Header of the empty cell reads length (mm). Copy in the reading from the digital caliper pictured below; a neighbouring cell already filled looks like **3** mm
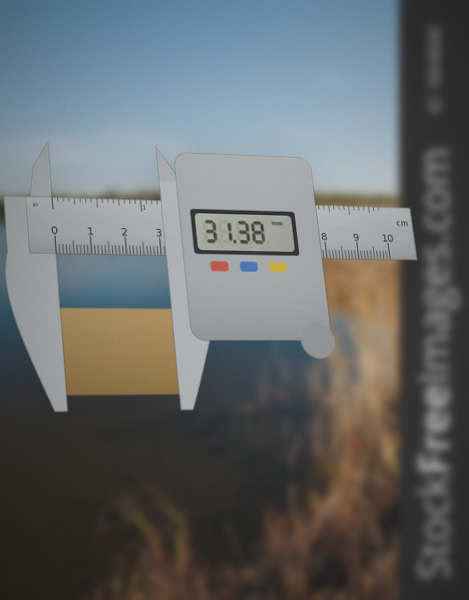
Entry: **31.38** mm
